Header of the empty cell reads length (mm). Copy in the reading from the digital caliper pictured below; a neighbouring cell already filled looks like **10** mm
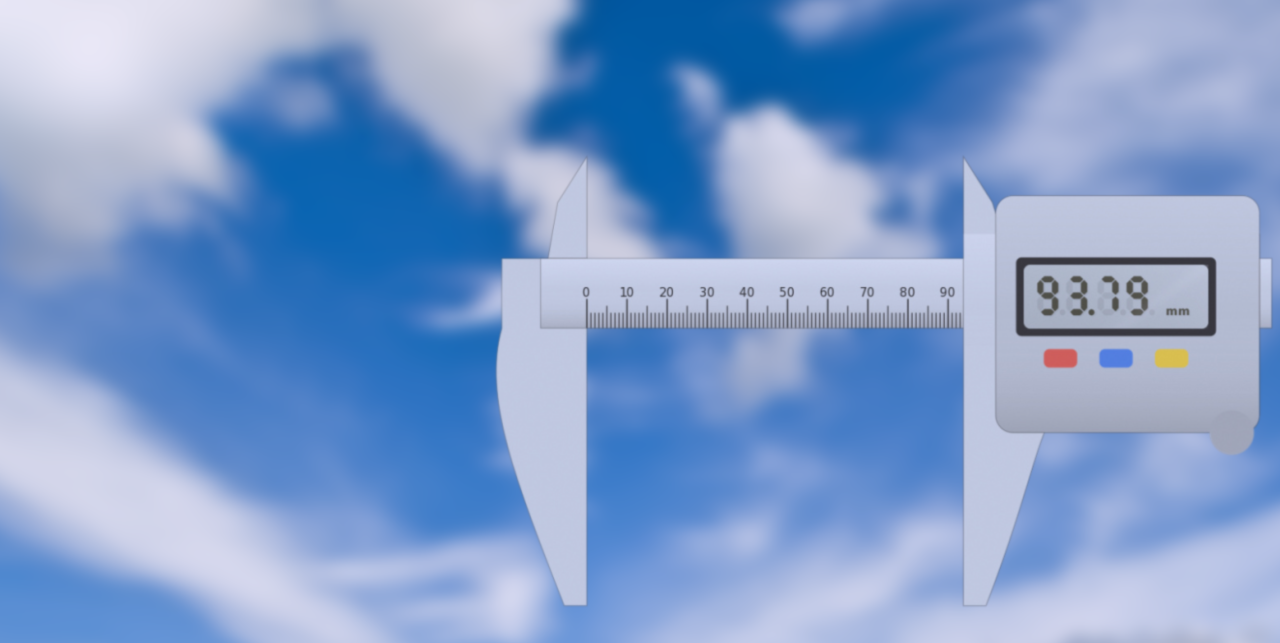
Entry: **93.79** mm
